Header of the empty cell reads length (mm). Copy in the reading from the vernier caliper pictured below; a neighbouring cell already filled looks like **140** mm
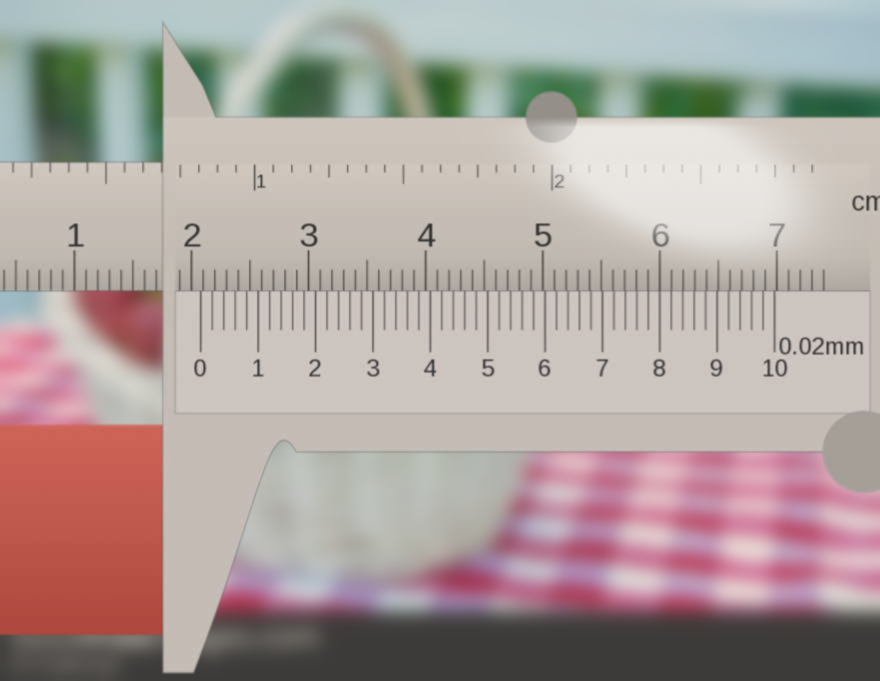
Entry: **20.8** mm
